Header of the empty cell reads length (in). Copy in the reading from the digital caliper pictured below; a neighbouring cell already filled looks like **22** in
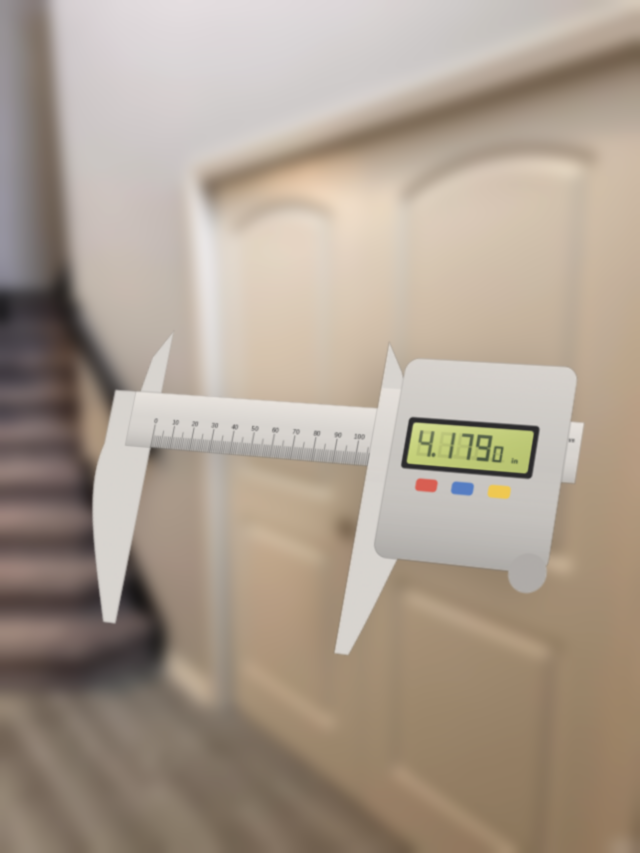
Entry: **4.1790** in
